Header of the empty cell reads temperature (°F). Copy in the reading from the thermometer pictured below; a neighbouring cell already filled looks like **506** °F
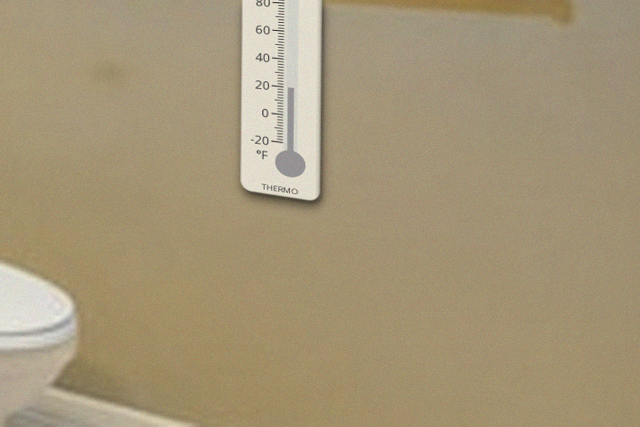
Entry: **20** °F
